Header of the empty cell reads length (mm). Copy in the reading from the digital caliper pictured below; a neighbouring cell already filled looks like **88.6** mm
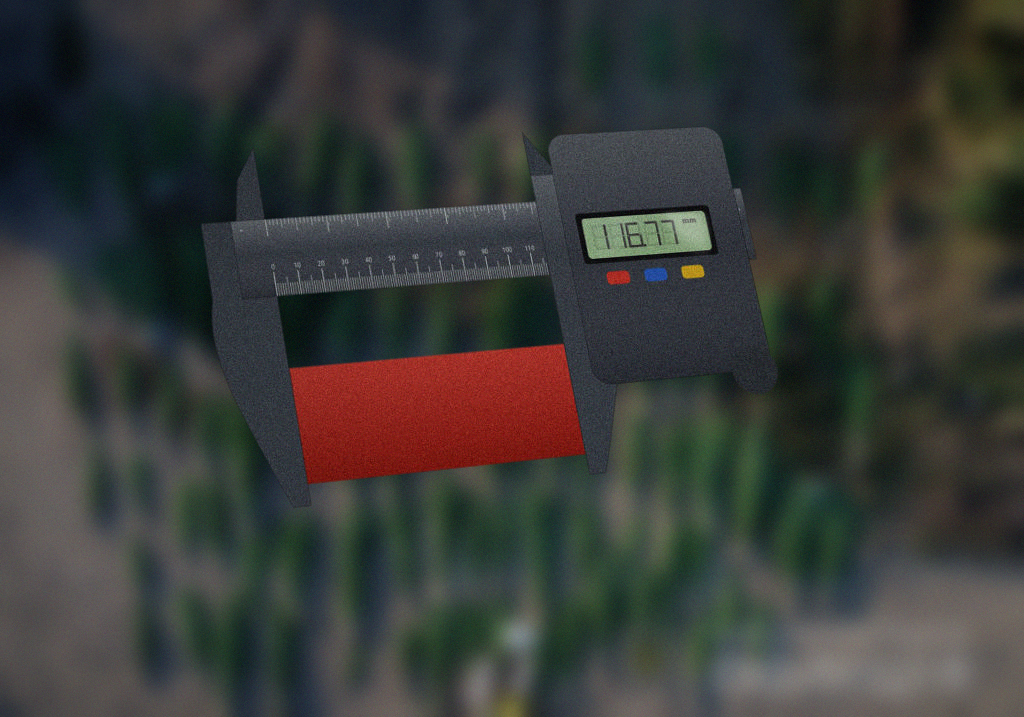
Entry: **116.77** mm
